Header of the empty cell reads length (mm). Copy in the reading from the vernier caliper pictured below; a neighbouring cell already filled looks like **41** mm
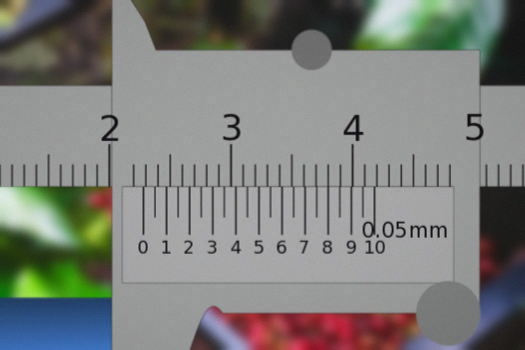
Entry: **22.8** mm
